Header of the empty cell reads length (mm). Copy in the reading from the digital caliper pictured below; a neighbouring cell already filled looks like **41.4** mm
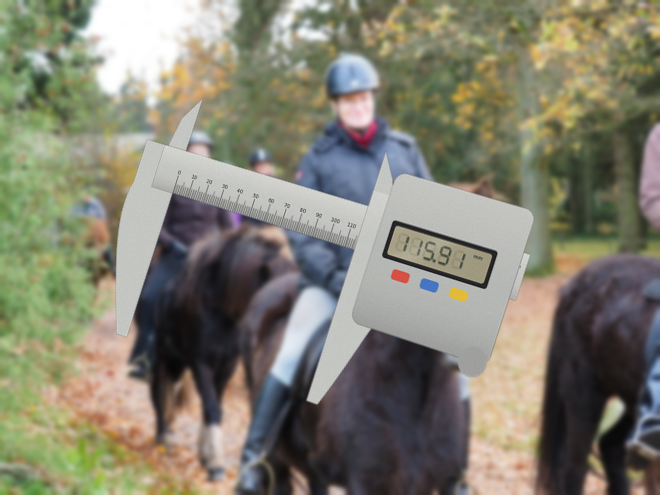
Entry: **115.91** mm
